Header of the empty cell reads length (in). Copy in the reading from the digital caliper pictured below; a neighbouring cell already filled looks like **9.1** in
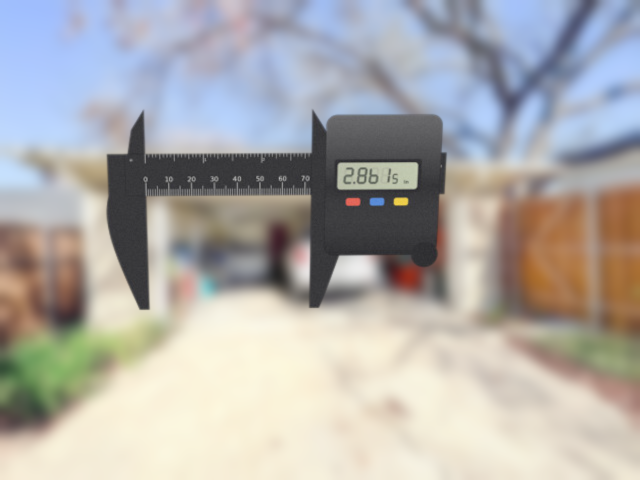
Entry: **2.8615** in
